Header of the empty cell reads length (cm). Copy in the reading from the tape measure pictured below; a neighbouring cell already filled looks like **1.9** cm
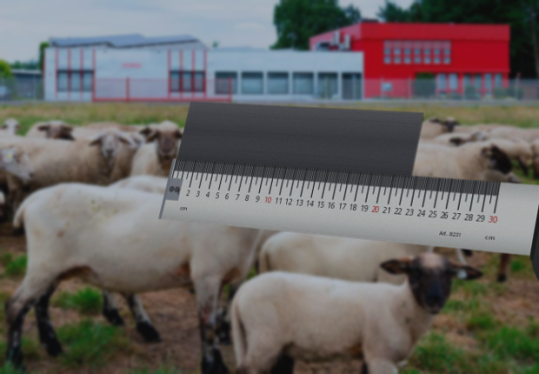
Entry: **22.5** cm
